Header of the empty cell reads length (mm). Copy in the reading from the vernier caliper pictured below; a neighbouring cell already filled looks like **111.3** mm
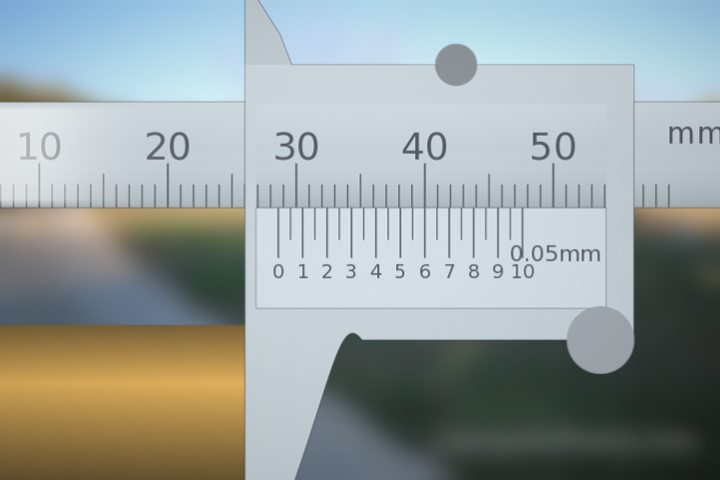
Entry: **28.6** mm
